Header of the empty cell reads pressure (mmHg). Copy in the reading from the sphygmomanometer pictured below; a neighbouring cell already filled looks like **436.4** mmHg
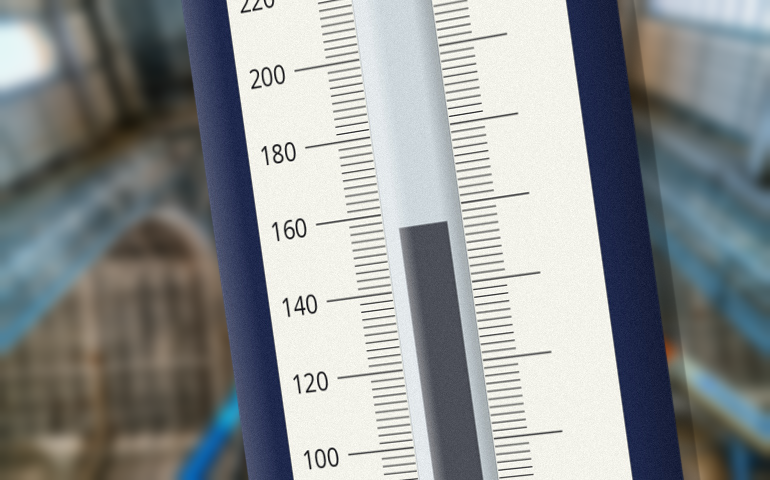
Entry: **156** mmHg
